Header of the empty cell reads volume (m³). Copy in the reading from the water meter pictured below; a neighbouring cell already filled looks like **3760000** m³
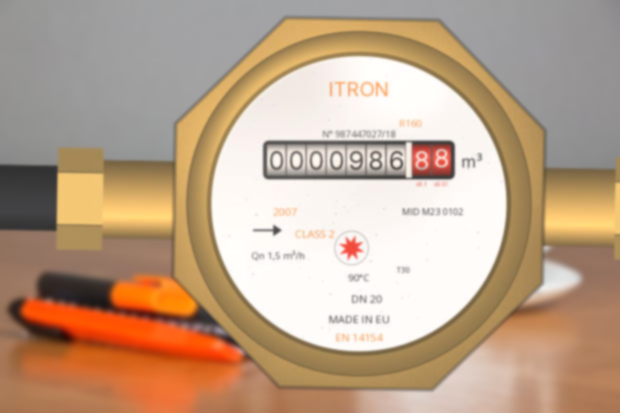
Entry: **986.88** m³
